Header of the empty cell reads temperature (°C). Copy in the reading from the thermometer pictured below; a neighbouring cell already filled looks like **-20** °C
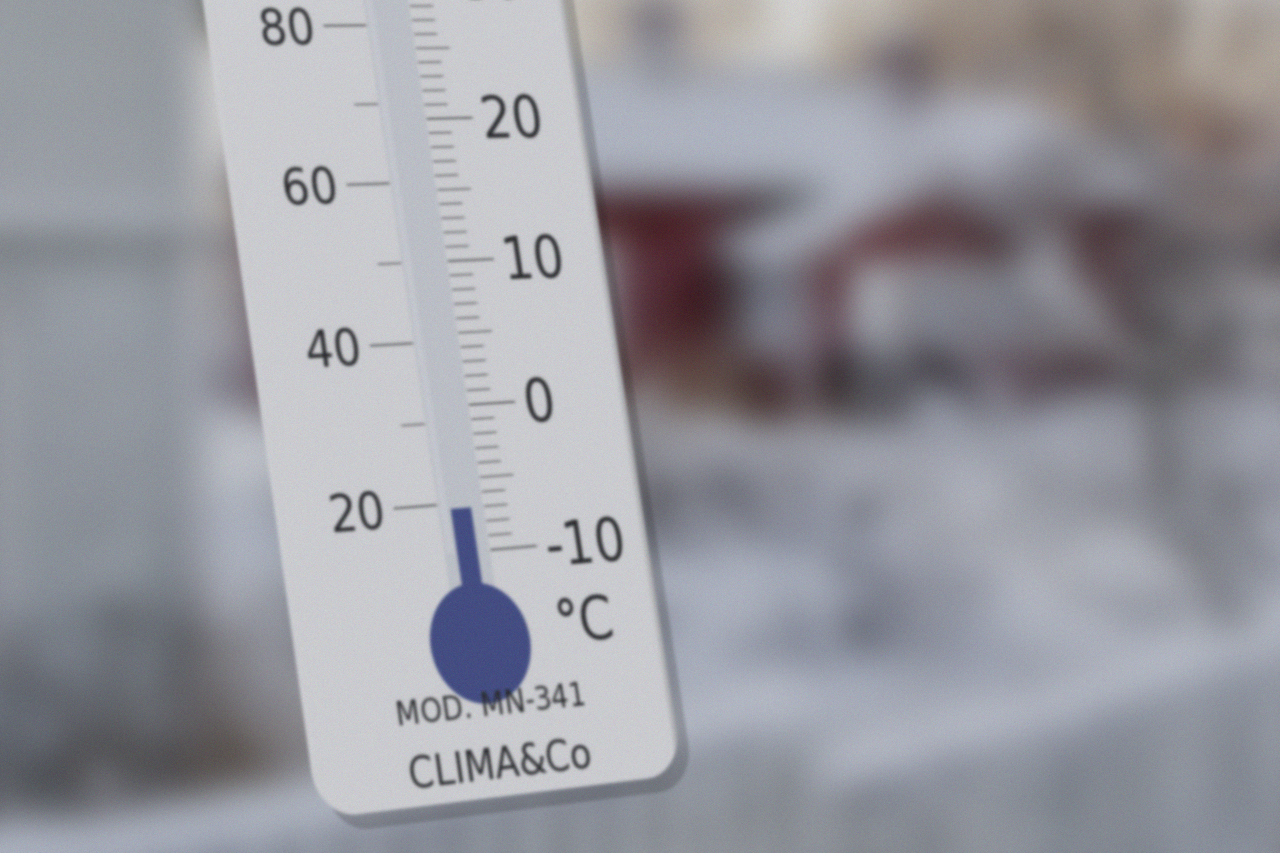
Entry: **-7** °C
